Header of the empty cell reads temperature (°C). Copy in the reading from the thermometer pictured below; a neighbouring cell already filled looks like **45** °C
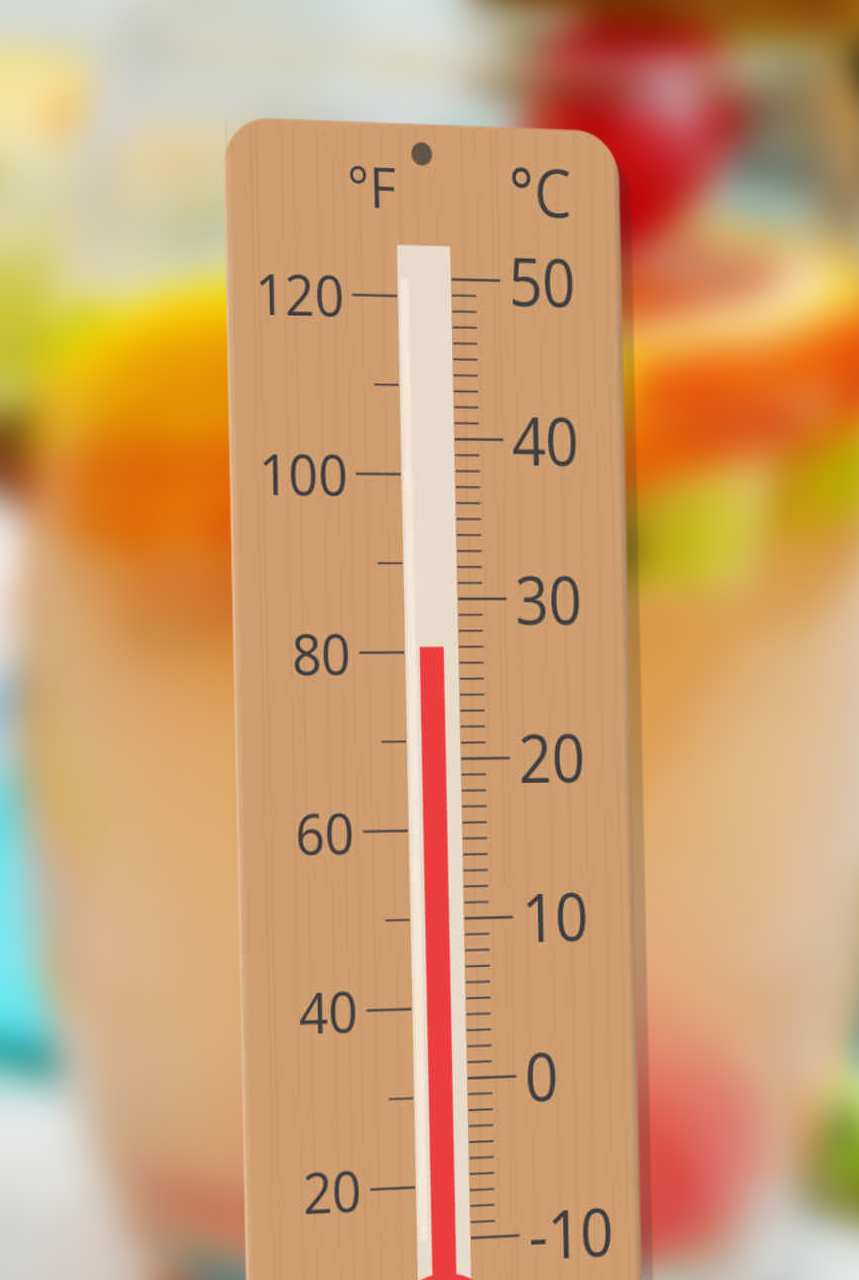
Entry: **27** °C
